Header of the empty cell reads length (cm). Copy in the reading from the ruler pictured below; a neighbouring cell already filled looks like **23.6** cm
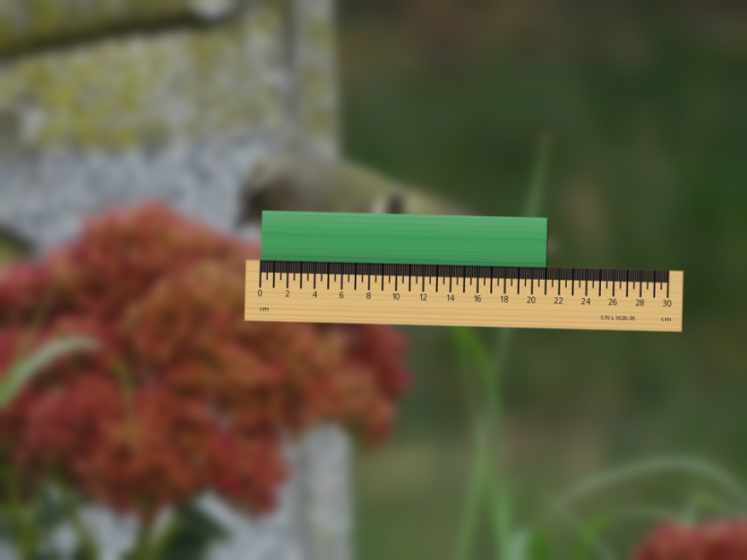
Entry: **21** cm
